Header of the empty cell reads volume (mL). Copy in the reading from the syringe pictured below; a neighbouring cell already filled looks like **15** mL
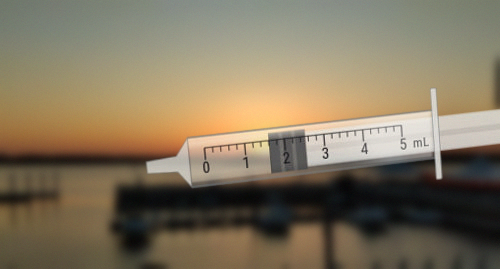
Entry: **1.6** mL
